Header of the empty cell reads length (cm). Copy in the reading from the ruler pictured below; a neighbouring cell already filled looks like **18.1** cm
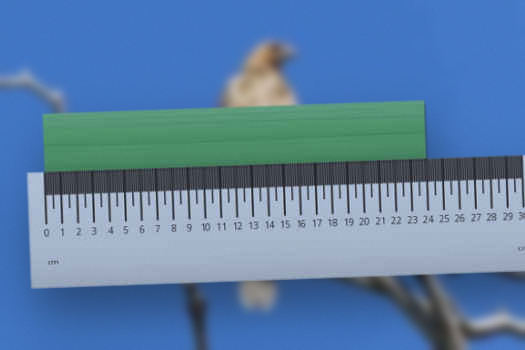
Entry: **24** cm
